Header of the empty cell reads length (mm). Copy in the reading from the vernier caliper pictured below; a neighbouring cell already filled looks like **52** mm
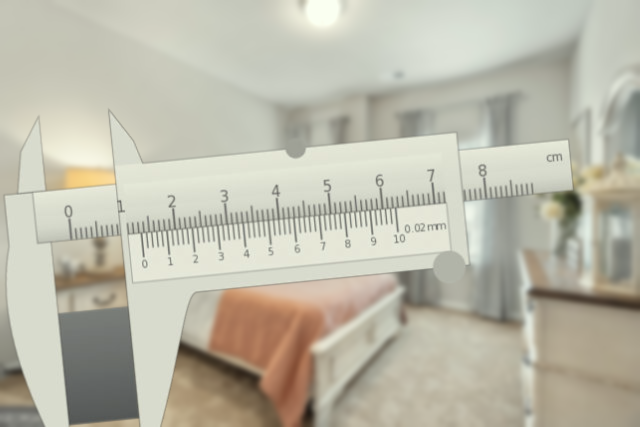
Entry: **13.5** mm
